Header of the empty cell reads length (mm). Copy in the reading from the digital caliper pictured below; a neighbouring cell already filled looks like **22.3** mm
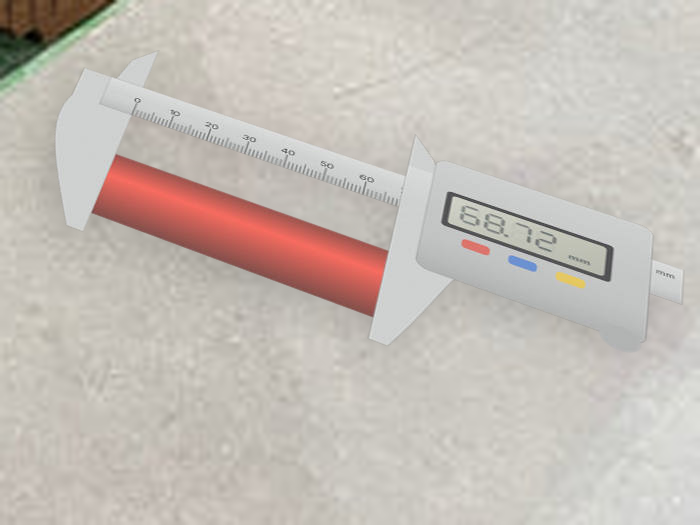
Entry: **68.72** mm
